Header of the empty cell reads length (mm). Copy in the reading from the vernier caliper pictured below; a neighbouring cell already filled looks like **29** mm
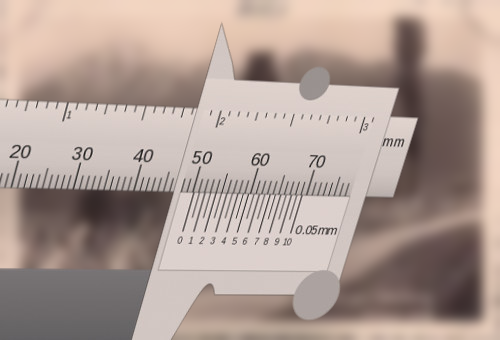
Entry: **50.2** mm
